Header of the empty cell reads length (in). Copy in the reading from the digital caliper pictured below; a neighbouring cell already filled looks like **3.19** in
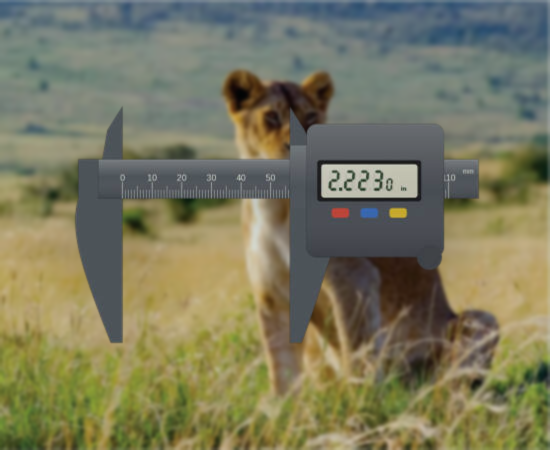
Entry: **2.2230** in
